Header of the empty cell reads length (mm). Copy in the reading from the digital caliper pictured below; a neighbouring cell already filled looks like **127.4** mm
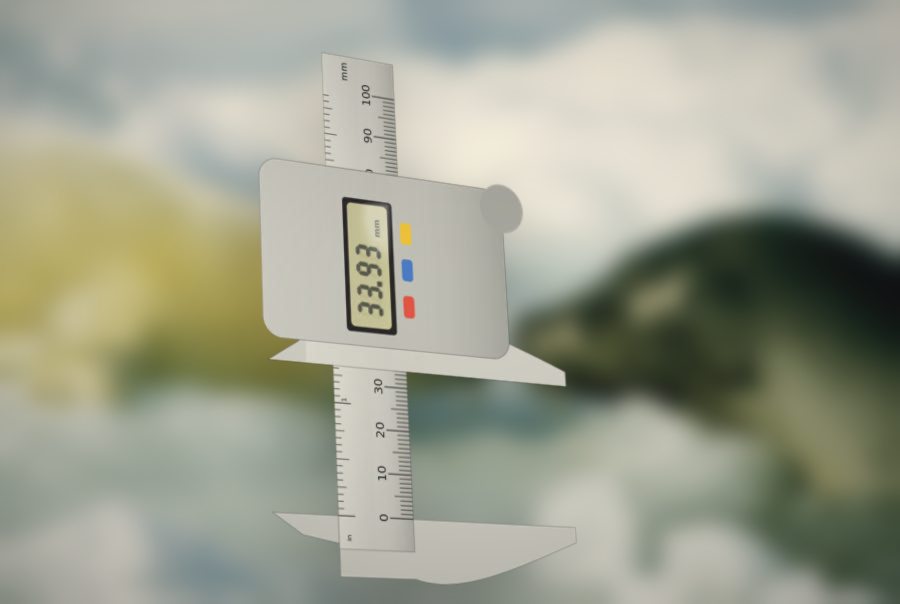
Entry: **33.93** mm
